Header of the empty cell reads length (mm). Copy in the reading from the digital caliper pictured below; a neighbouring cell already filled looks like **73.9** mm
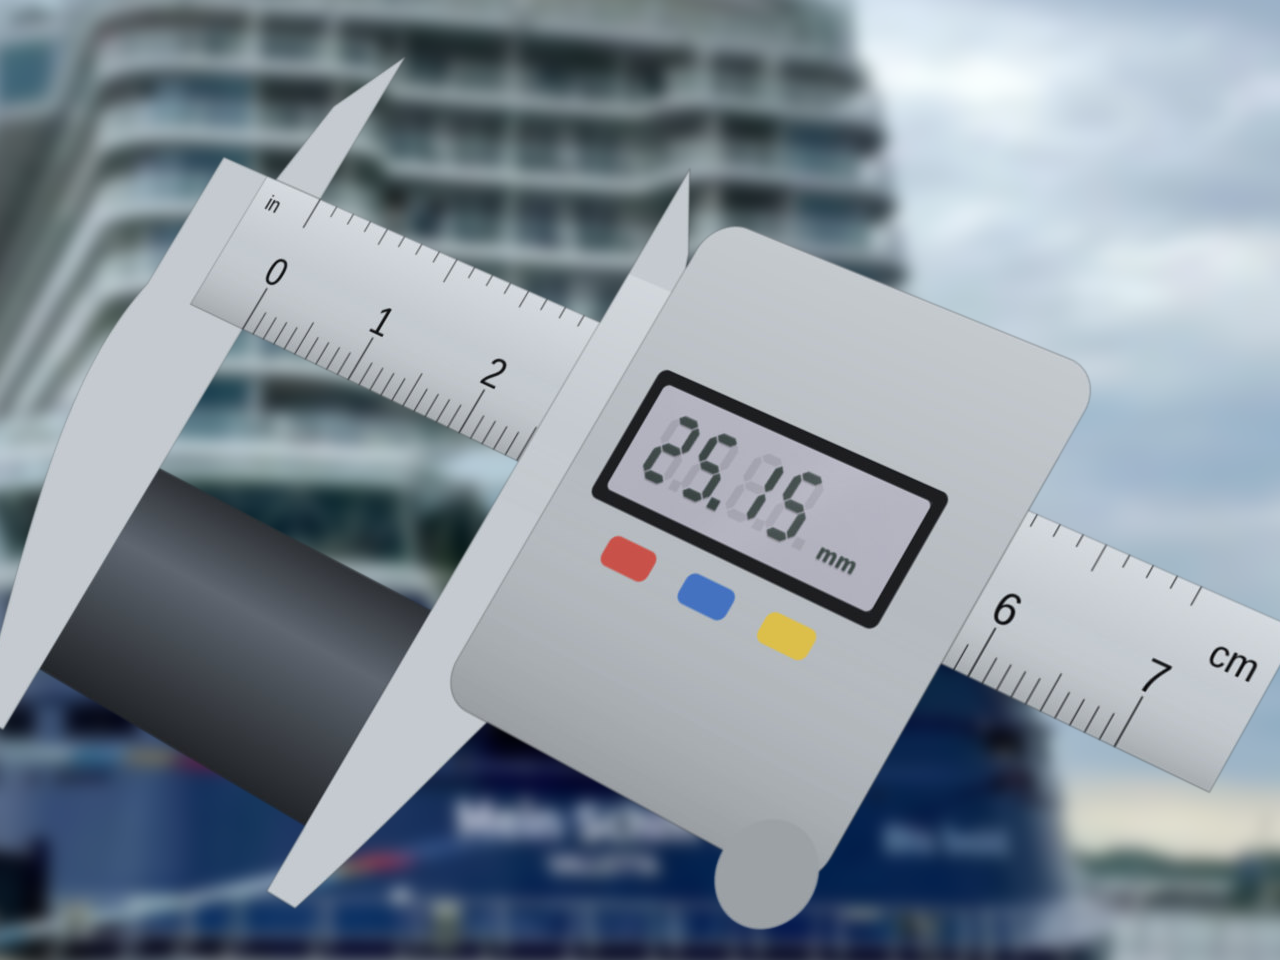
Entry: **25.15** mm
